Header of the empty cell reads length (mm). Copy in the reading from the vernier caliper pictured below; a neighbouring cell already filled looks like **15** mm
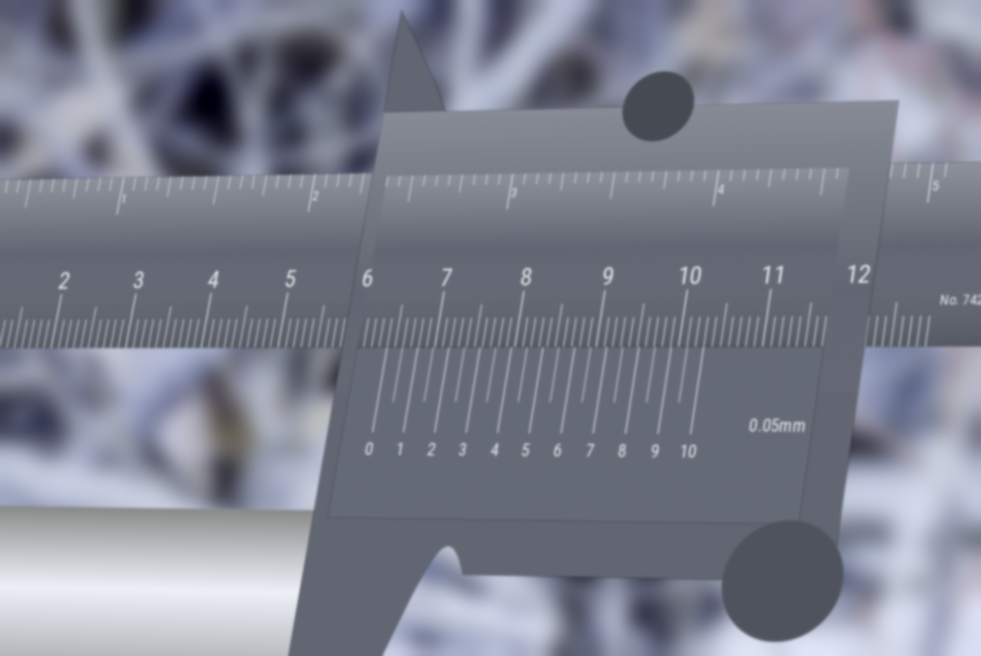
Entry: **64.0** mm
